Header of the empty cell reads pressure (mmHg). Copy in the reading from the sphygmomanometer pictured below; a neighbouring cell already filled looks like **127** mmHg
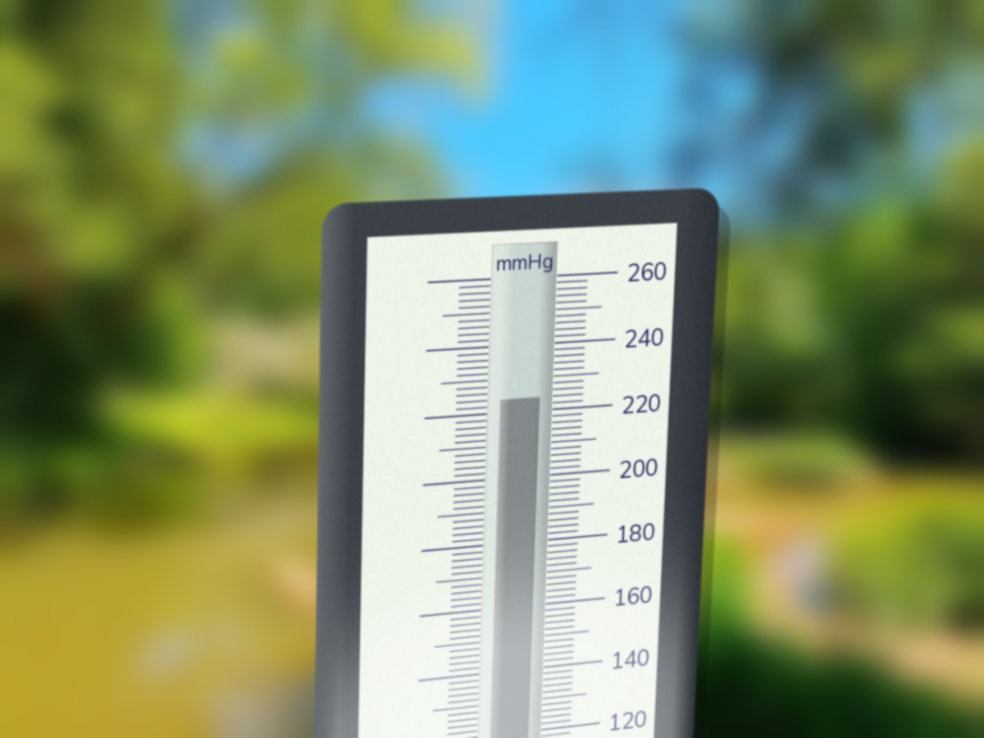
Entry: **224** mmHg
